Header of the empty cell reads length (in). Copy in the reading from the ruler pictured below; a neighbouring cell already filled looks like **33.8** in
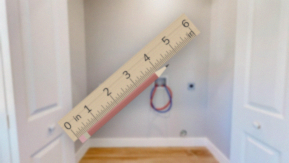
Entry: **4.5** in
